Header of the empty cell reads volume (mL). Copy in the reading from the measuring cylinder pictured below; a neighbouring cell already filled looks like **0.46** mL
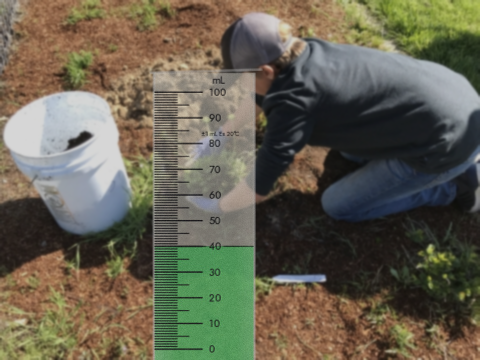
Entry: **40** mL
